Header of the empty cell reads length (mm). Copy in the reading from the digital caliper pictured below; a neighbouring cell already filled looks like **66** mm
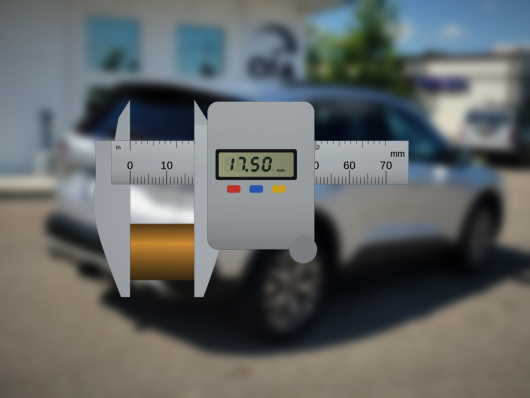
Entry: **17.50** mm
